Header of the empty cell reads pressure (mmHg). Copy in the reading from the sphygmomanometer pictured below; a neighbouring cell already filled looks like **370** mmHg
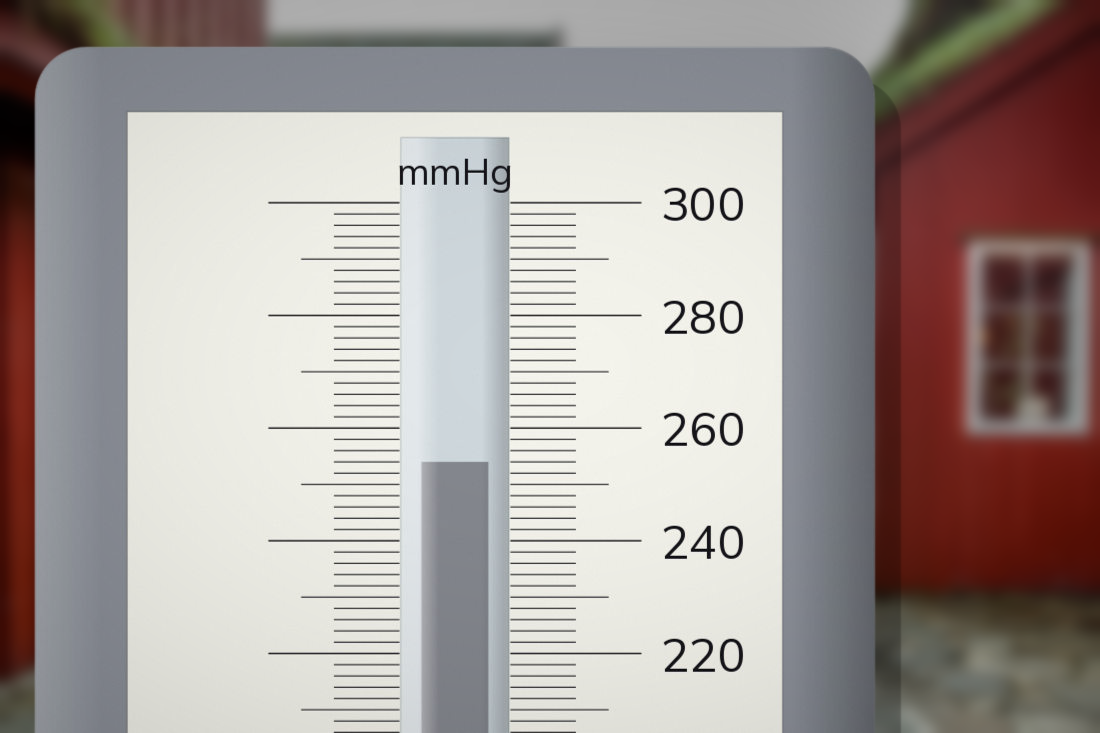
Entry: **254** mmHg
